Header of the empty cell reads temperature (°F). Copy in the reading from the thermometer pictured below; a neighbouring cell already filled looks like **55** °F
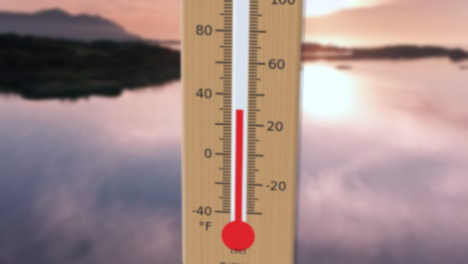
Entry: **30** °F
